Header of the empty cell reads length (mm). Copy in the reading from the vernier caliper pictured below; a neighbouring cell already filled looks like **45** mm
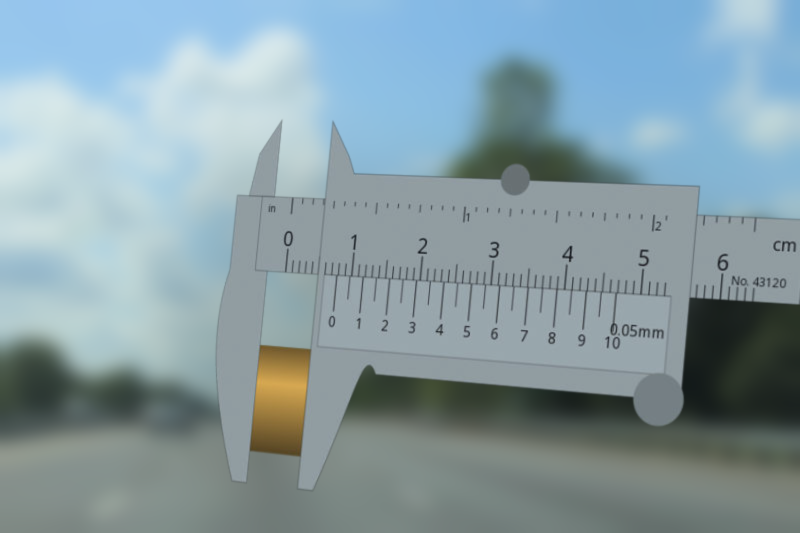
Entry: **7.8** mm
